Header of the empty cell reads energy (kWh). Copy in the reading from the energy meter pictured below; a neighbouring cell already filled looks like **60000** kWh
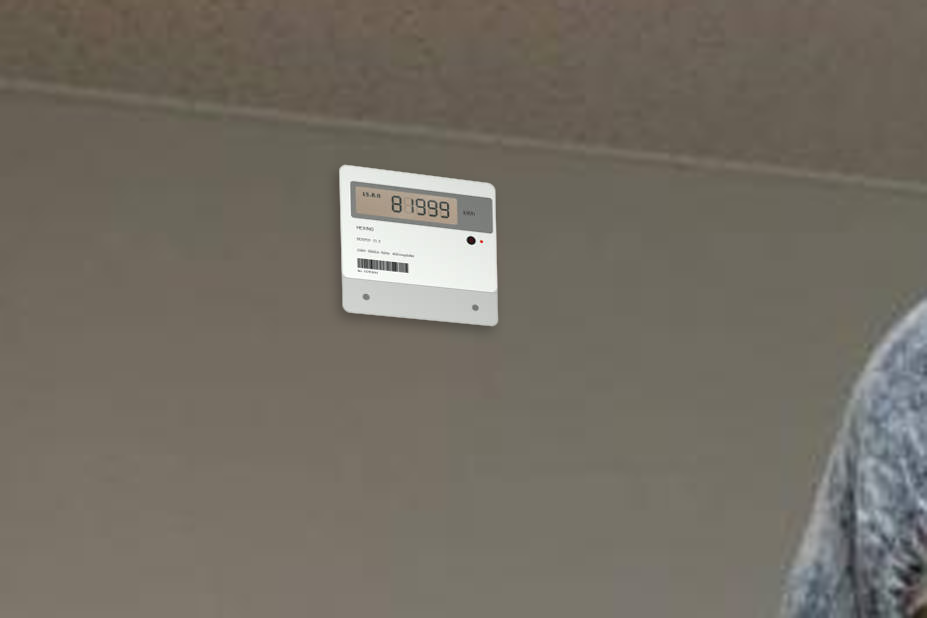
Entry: **81999** kWh
